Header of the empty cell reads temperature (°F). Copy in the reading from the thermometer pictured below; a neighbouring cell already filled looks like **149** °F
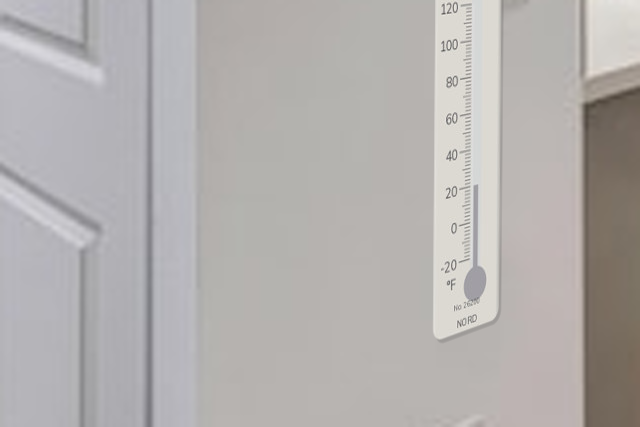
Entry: **20** °F
